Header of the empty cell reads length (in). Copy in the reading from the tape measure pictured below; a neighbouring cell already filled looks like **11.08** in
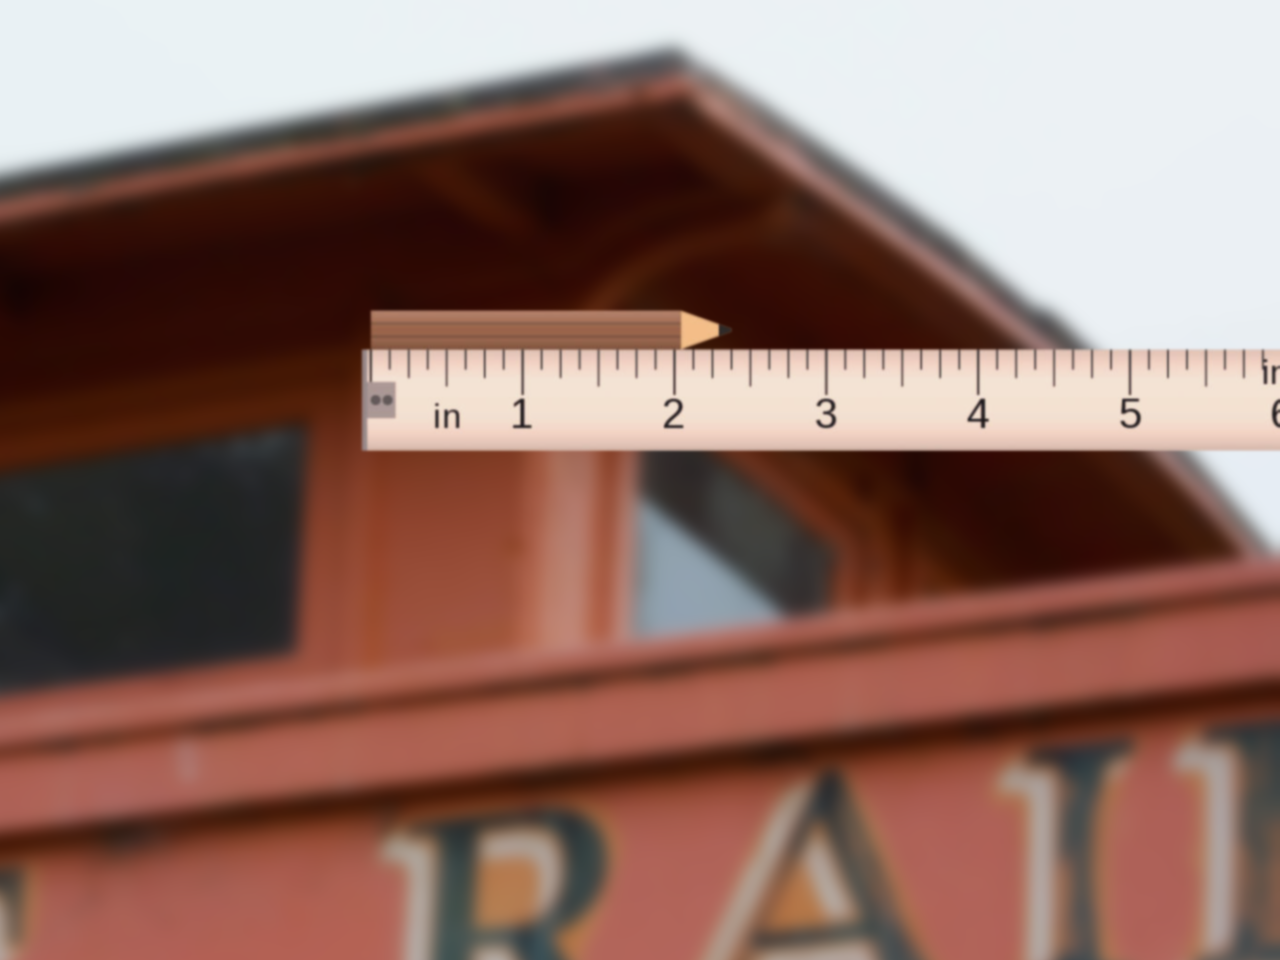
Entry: **2.375** in
